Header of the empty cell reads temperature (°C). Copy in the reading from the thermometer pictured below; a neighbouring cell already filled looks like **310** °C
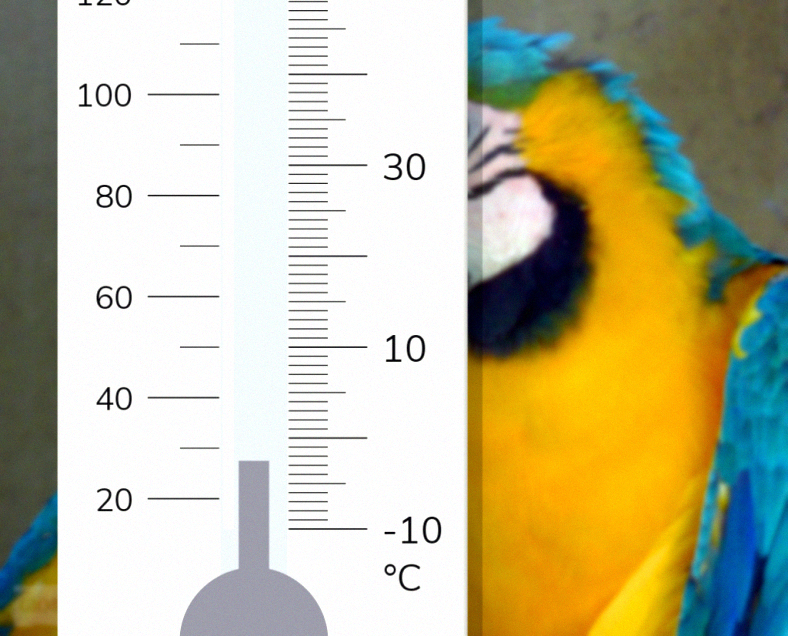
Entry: **-2.5** °C
